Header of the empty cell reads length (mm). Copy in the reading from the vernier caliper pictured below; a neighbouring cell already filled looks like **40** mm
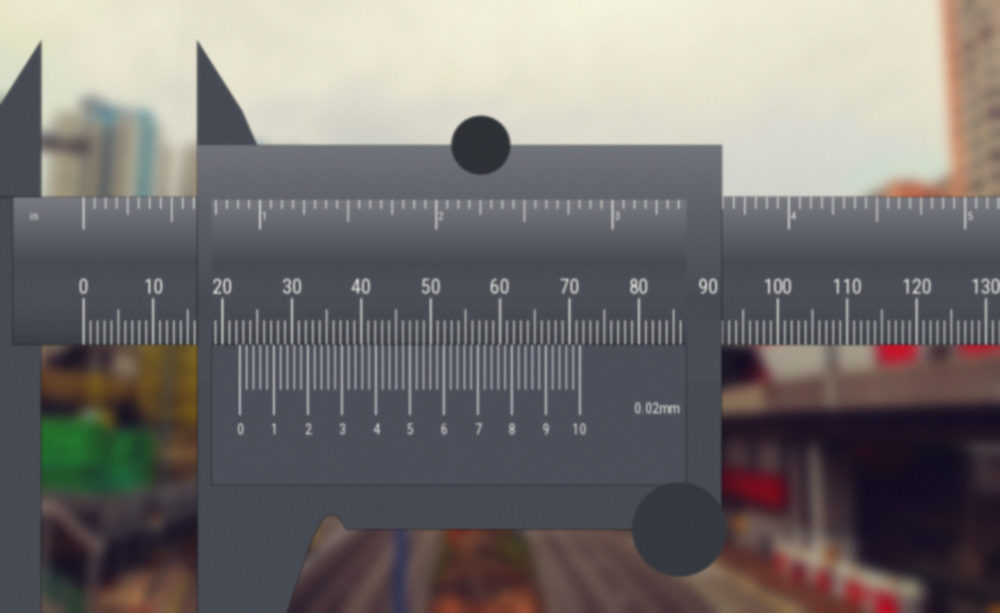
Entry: **22.5** mm
